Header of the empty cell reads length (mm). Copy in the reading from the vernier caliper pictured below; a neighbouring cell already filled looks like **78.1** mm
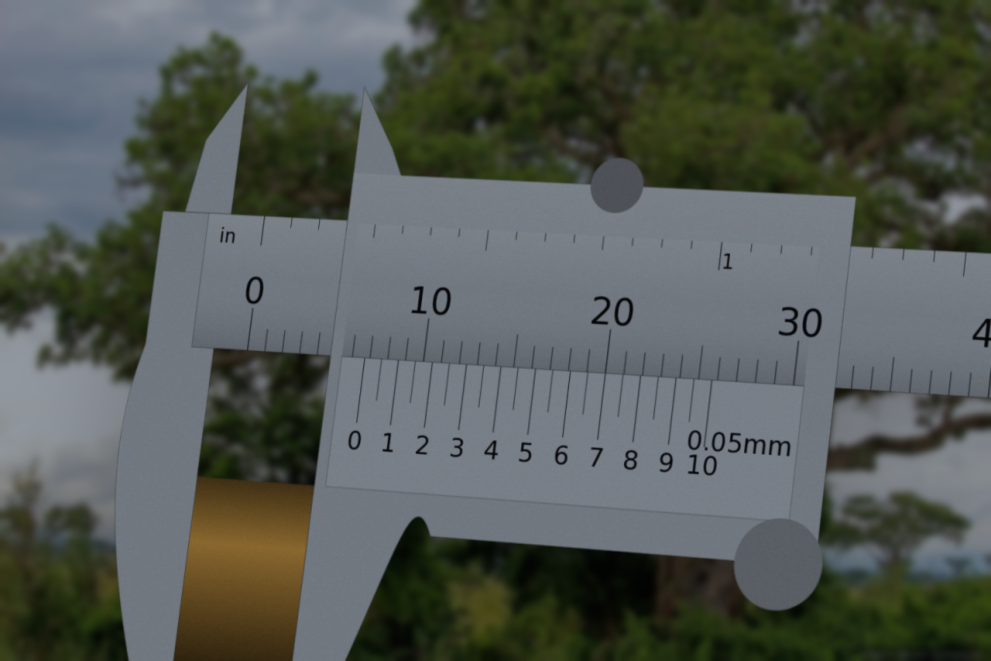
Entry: **6.7** mm
